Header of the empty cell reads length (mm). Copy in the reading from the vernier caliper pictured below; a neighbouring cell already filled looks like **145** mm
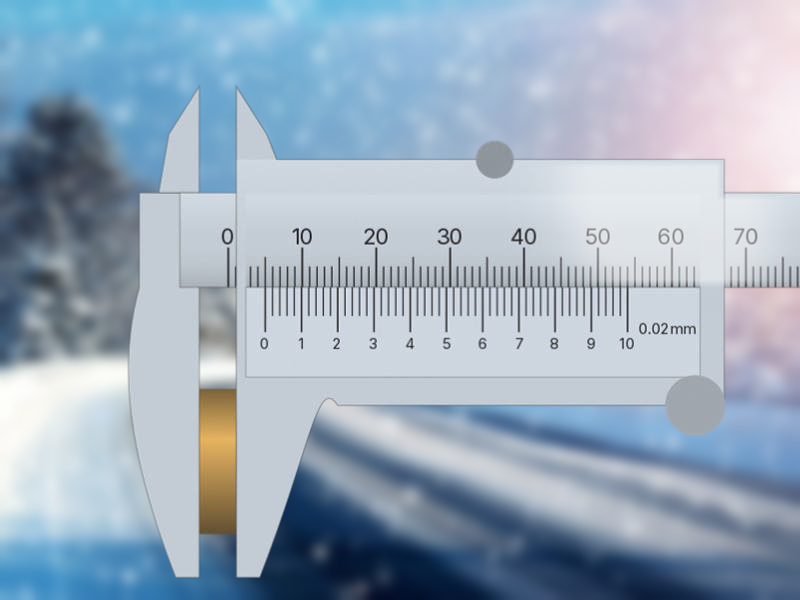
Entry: **5.0** mm
